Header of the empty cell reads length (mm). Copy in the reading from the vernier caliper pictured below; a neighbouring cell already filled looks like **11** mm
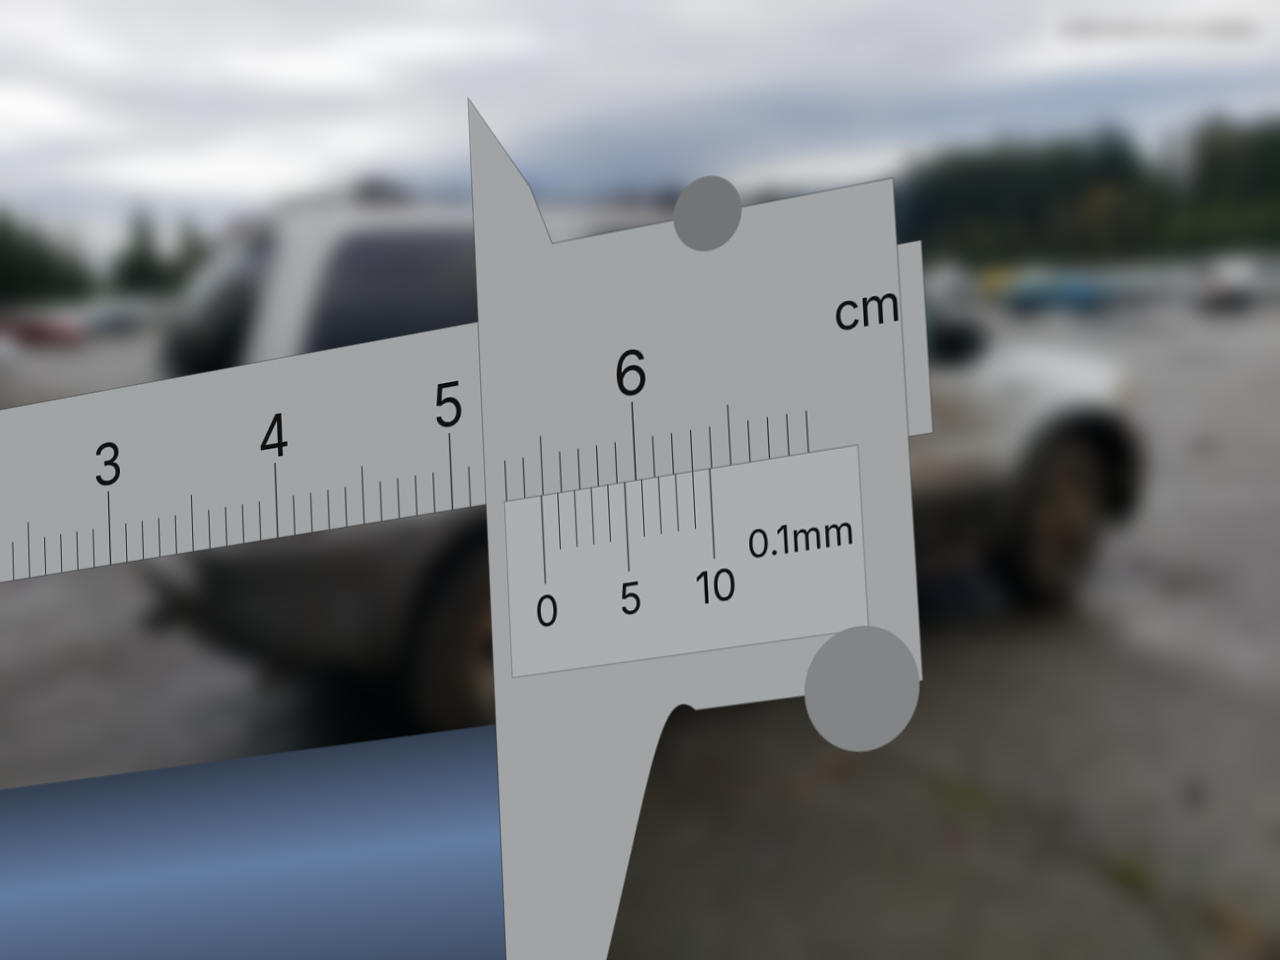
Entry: **54.9** mm
